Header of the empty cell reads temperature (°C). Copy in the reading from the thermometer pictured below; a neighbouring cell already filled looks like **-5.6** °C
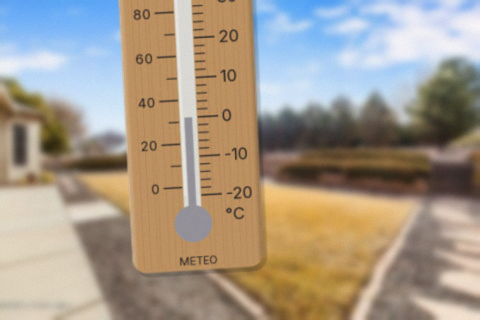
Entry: **0** °C
